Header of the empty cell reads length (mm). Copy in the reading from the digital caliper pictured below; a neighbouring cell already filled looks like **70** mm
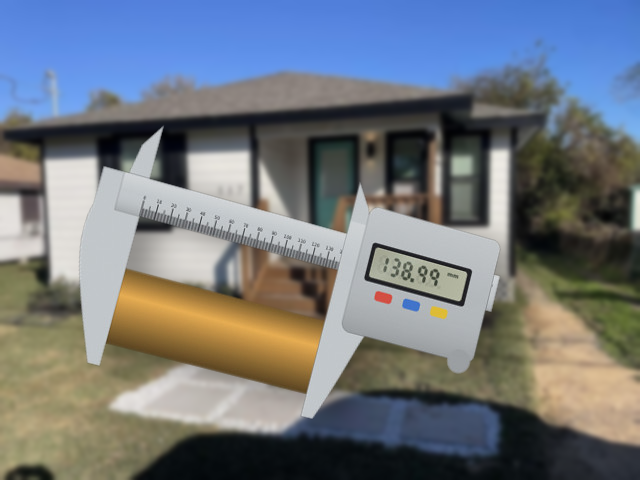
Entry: **138.99** mm
